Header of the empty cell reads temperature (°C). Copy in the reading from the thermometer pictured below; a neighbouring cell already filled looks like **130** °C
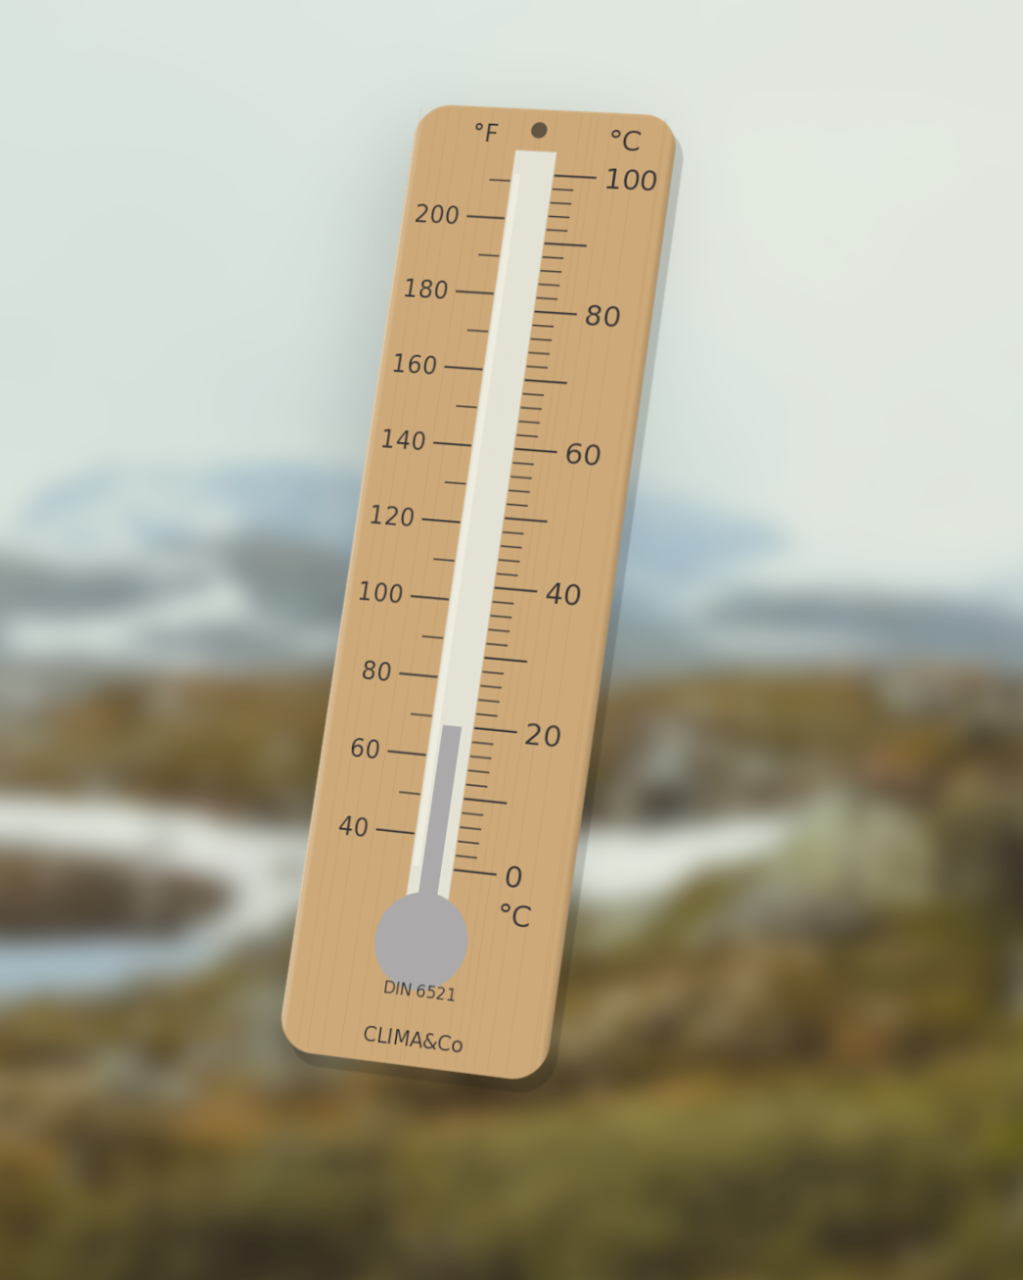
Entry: **20** °C
